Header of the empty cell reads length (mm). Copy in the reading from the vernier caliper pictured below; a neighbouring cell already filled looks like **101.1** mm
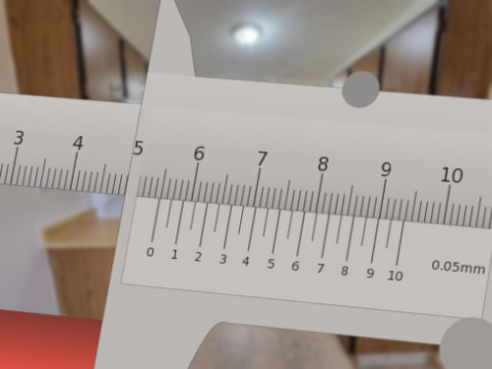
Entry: **54.8** mm
